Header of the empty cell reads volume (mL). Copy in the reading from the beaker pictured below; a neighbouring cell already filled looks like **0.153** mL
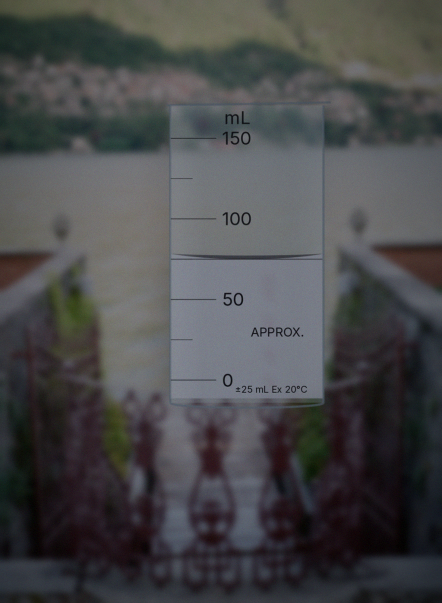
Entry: **75** mL
